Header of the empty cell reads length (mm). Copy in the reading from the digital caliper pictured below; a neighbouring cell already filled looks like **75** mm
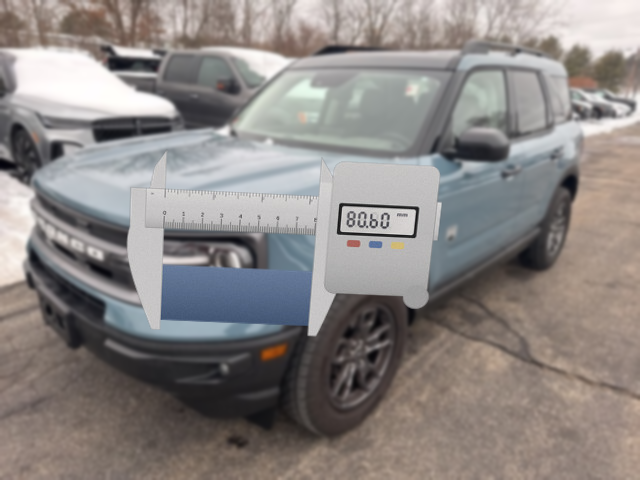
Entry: **80.60** mm
